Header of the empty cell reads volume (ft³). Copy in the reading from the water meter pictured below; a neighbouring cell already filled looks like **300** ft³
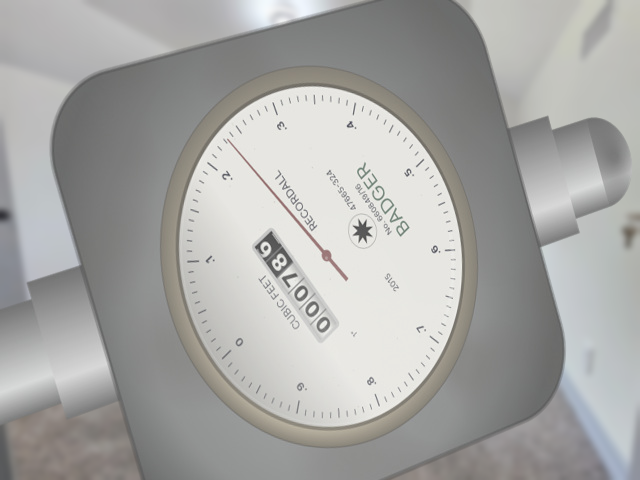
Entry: **786.23** ft³
